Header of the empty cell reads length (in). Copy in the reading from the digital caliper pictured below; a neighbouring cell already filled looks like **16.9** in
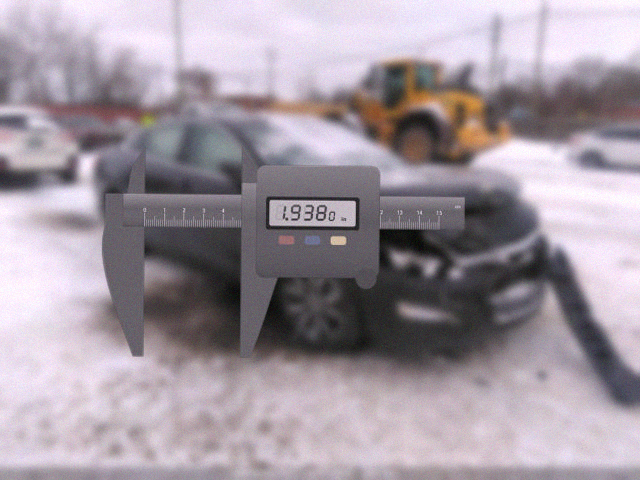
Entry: **1.9380** in
